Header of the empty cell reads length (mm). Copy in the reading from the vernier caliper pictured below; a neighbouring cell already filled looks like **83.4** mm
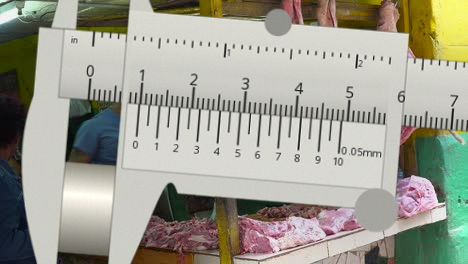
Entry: **9.8** mm
